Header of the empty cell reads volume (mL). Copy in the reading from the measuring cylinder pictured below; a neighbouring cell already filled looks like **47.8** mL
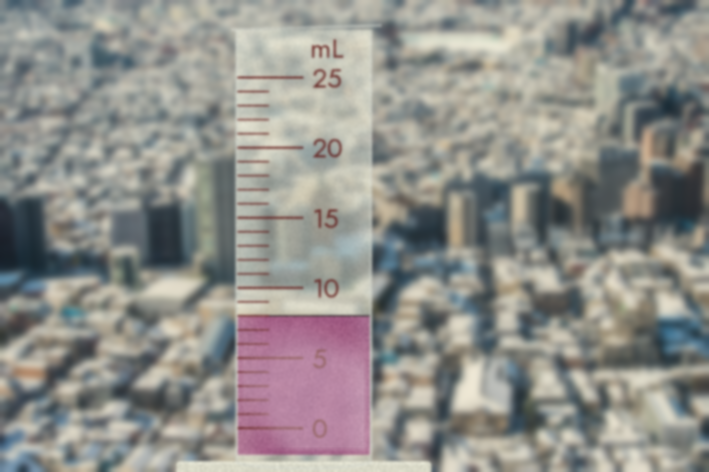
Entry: **8** mL
